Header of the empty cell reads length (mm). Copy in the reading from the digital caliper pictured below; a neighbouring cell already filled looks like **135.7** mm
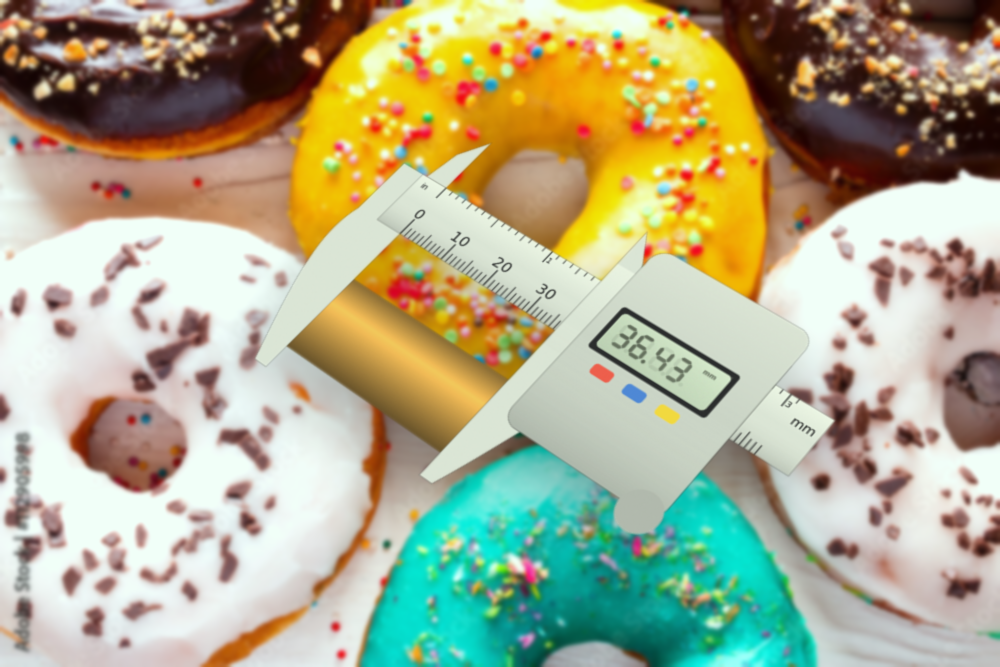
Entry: **36.43** mm
